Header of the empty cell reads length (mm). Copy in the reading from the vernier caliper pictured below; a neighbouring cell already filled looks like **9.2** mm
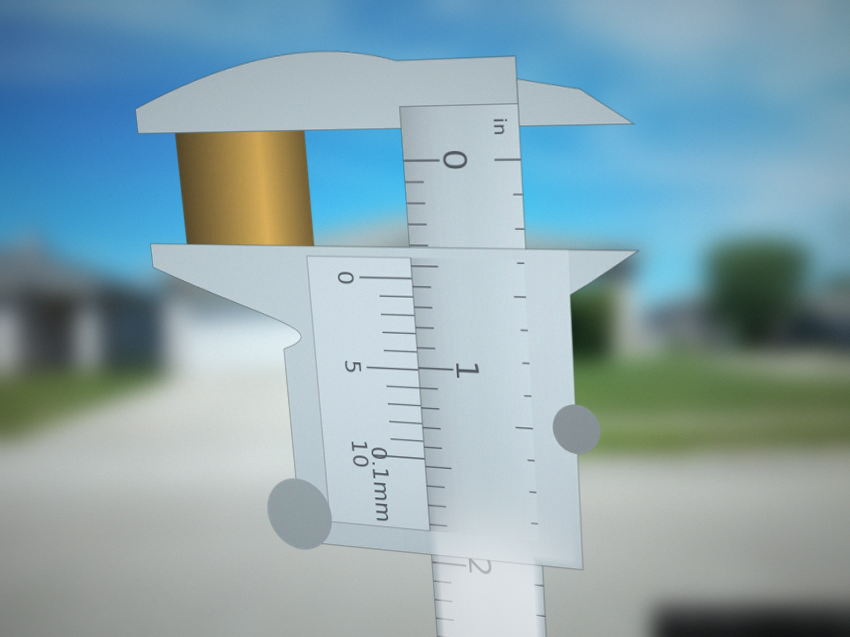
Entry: **5.6** mm
